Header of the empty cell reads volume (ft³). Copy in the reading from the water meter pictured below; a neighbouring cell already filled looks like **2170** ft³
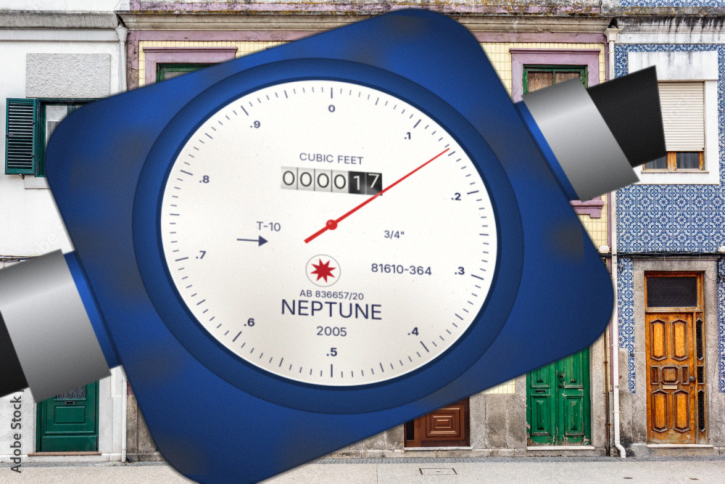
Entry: **17.14** ft³
